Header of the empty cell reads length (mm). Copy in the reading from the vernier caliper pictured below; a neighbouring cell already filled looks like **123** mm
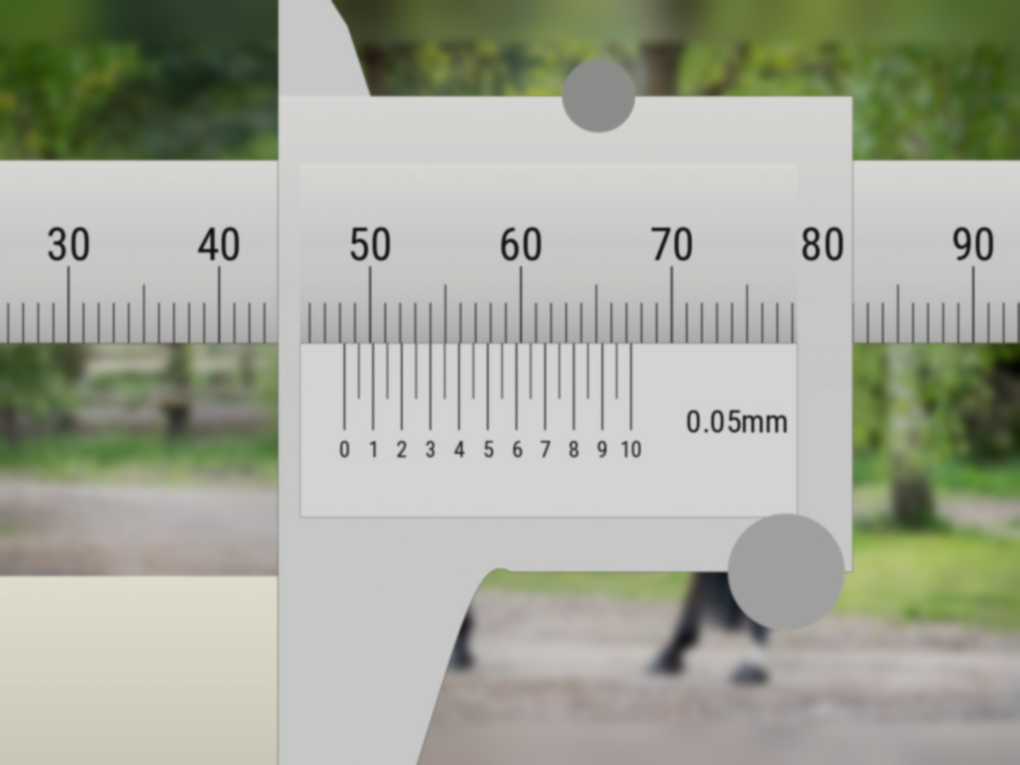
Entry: **48.3** mm
